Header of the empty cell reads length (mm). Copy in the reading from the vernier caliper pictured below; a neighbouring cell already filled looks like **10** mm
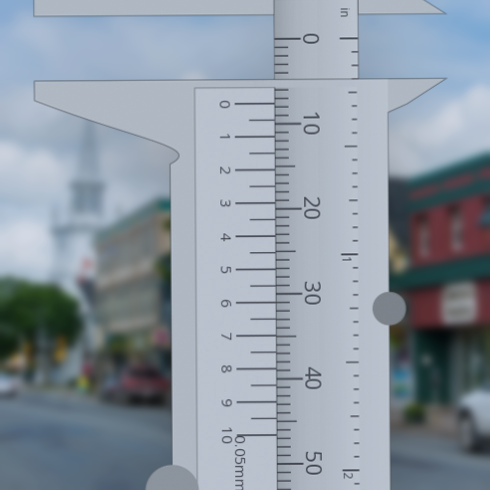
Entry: **7.6** mm
